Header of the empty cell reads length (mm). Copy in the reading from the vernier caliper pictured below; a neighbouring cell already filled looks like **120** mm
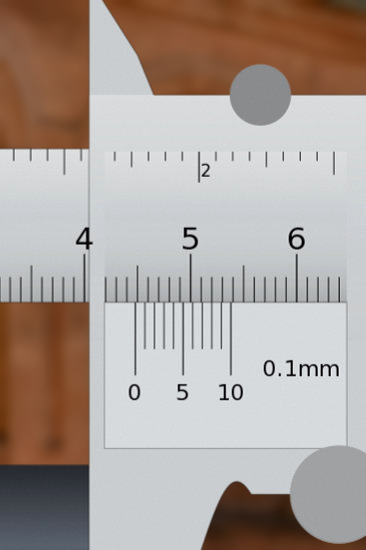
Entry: **44.8** mm
